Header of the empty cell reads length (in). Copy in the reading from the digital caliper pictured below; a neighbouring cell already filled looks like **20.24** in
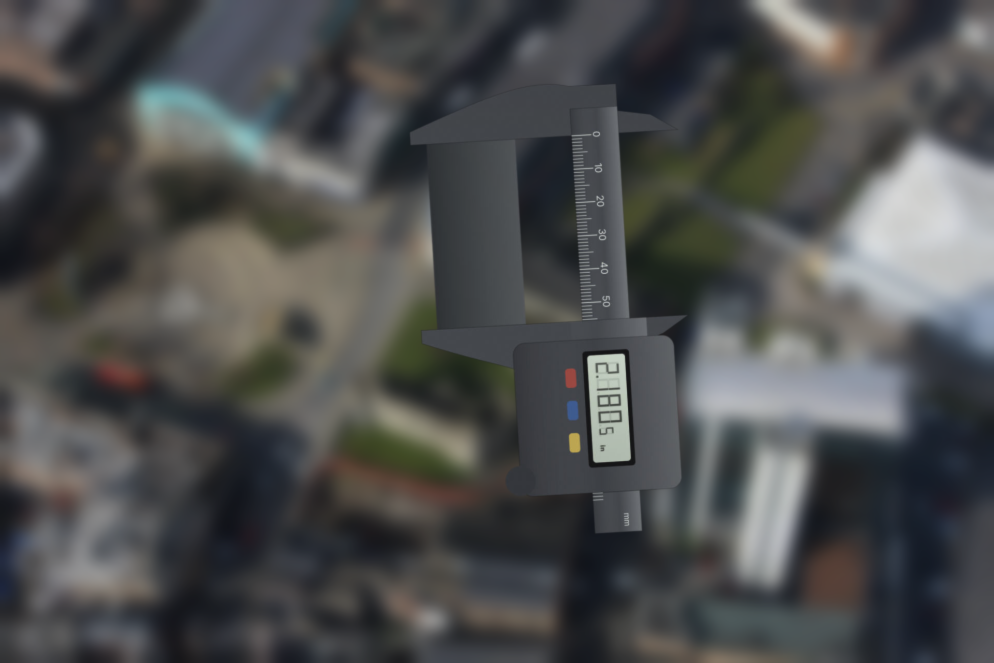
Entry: **2.1805** in
